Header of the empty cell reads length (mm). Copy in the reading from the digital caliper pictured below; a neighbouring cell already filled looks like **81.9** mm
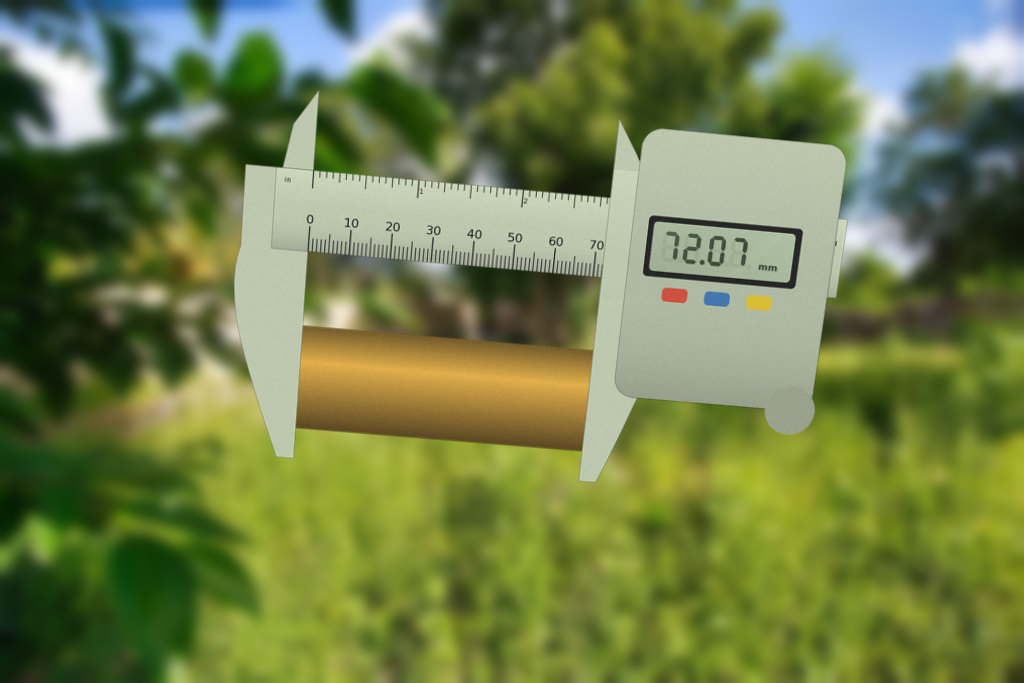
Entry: **72.07** mm
